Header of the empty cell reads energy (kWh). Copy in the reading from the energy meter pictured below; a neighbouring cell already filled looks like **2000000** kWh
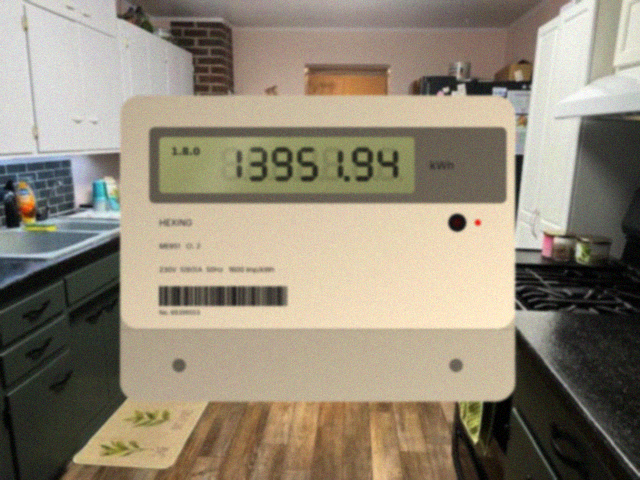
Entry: **13951.94** kWh
